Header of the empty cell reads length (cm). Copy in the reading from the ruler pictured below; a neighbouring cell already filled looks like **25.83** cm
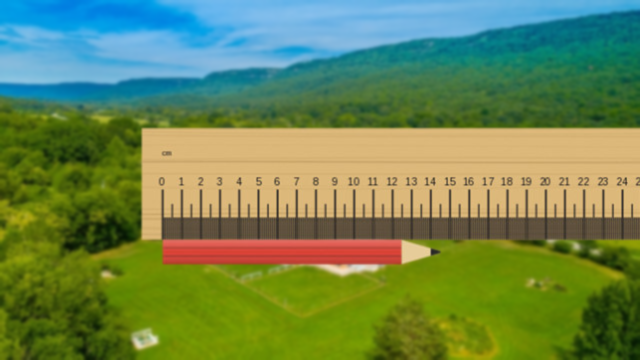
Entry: **14.5** cm
